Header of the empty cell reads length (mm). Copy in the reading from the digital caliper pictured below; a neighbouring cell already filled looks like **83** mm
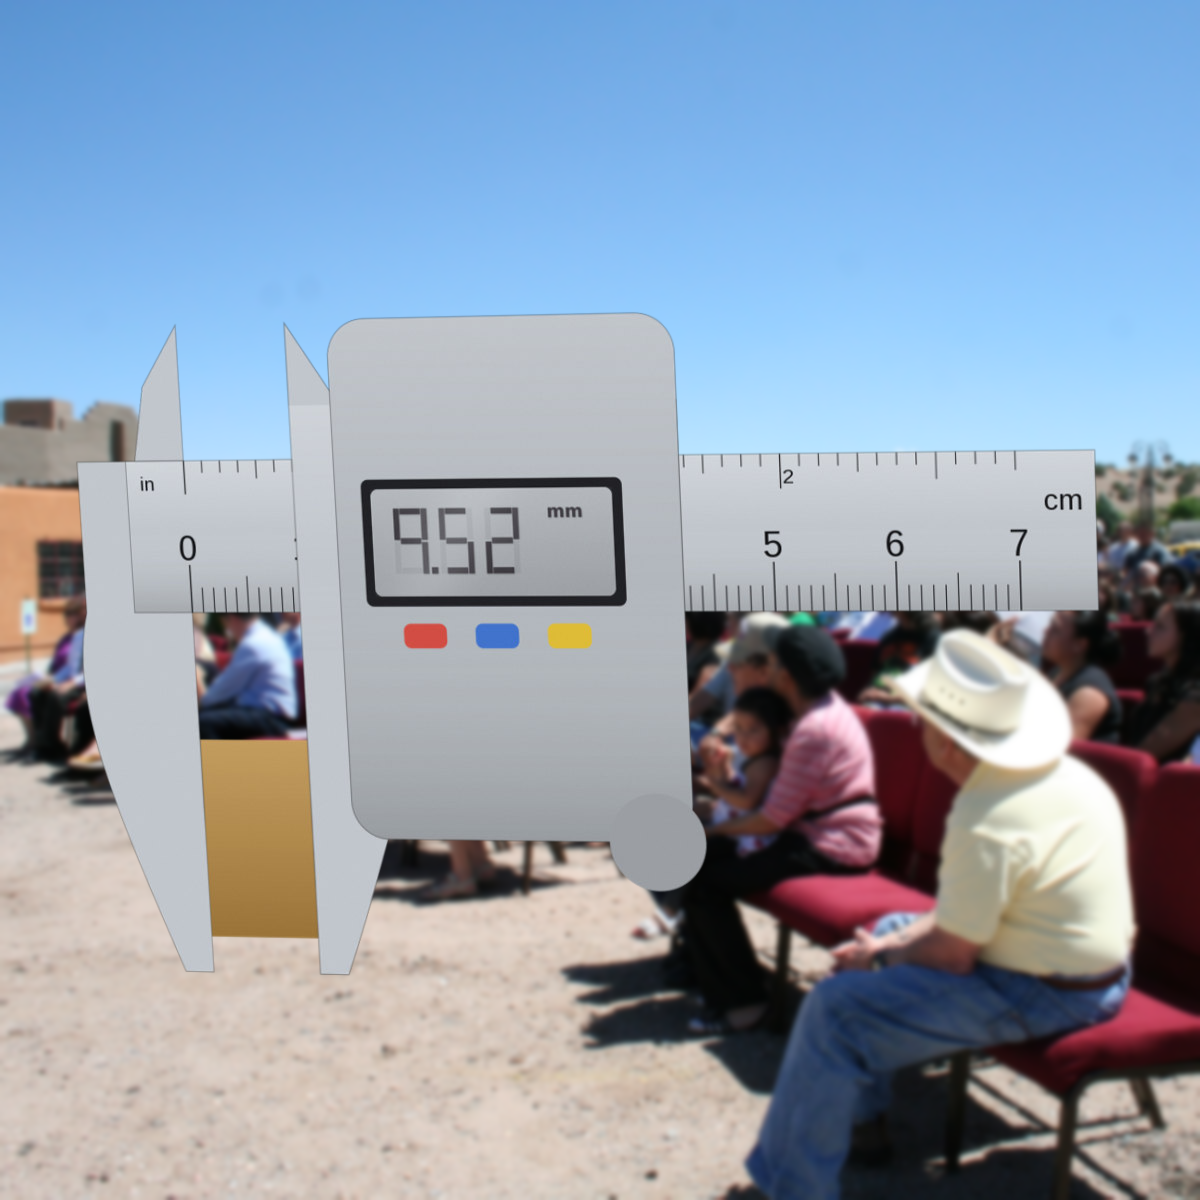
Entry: **9.52** mm
